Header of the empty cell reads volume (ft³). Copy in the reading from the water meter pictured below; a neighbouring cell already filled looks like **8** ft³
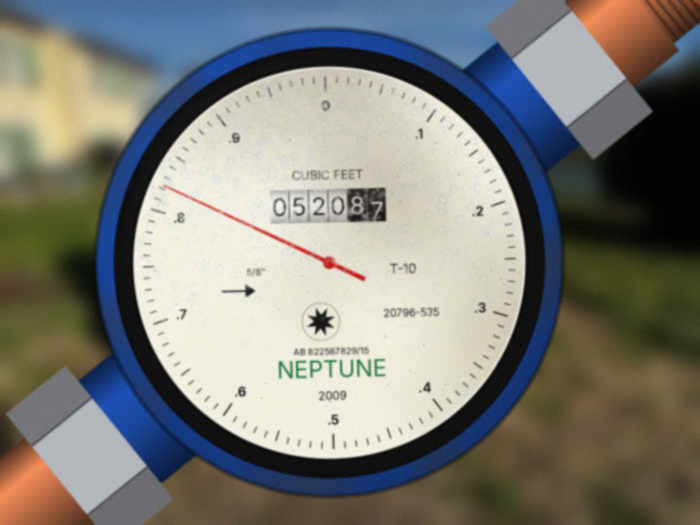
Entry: **52086.82** ft³
